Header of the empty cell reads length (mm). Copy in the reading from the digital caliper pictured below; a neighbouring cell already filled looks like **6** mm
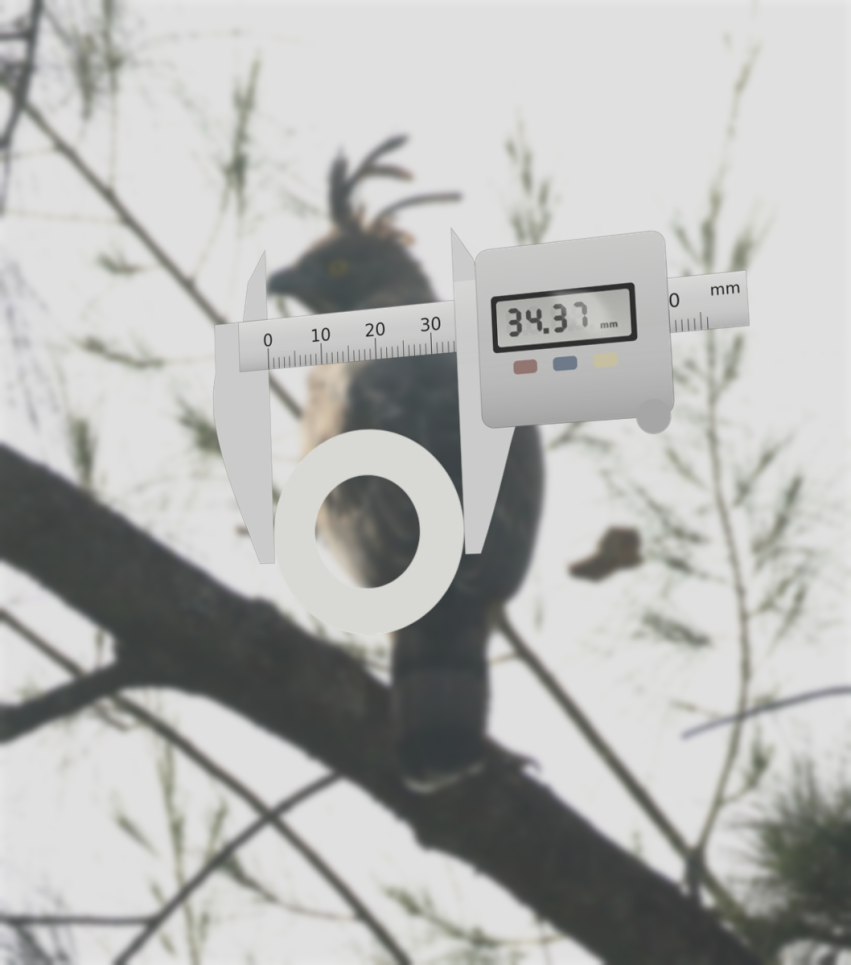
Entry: **34.37** mm
